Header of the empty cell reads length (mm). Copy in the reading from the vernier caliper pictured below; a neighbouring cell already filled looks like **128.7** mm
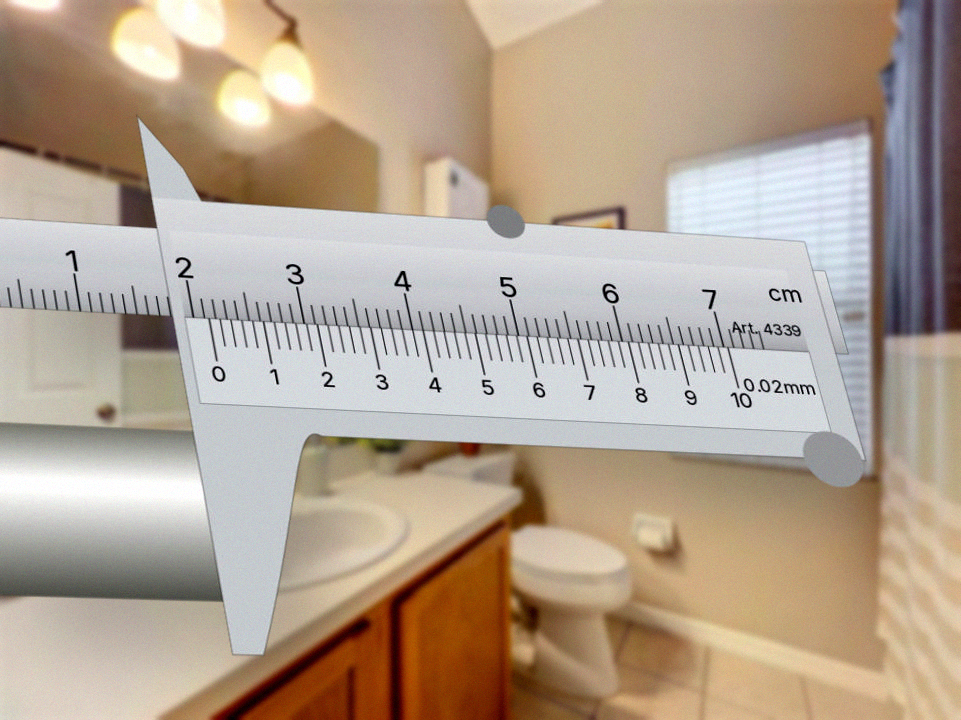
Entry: **21.4** mm
